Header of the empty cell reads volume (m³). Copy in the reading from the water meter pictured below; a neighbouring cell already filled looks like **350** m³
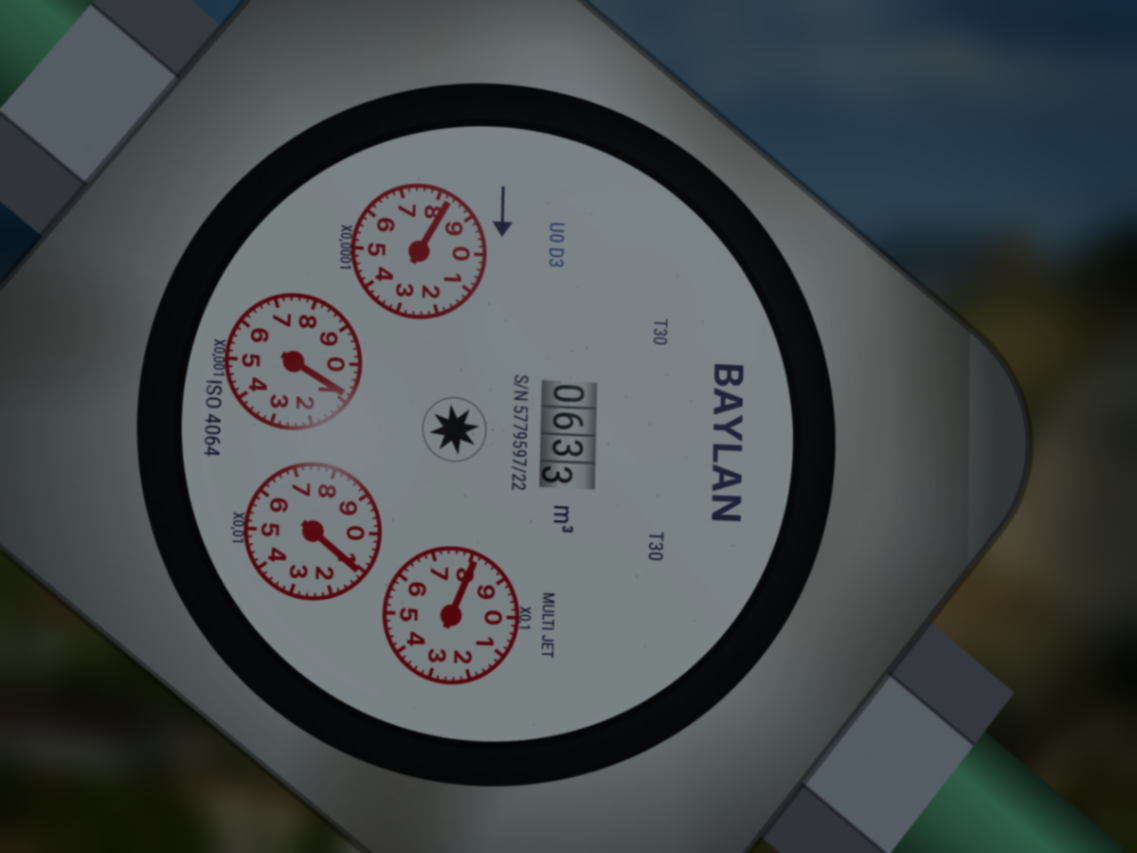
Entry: **632.8108** m³
